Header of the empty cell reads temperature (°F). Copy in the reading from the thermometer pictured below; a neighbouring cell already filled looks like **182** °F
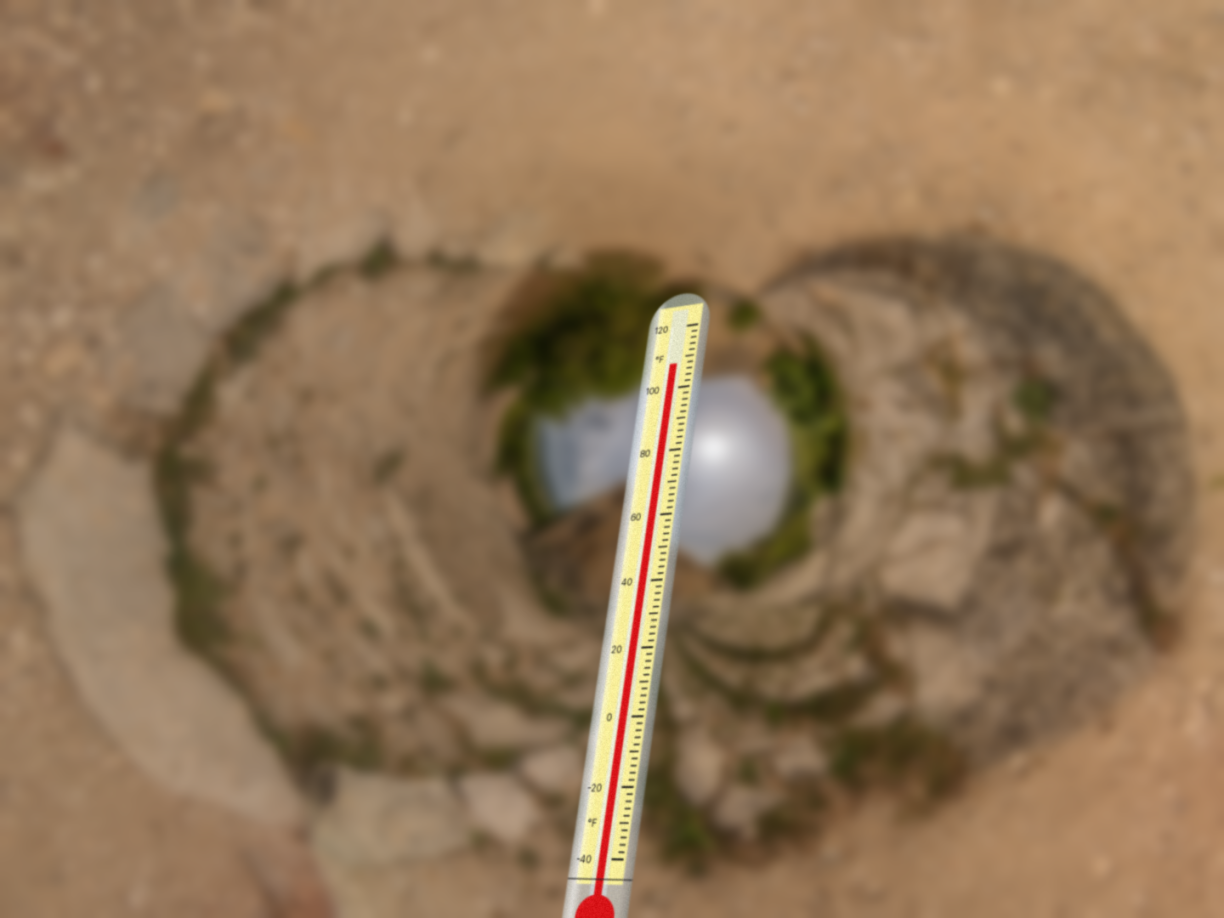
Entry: **108** °F
